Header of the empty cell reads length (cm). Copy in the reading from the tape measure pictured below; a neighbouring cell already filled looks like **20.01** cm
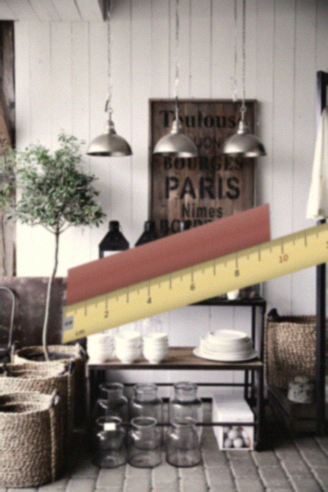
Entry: **9.5** cm
